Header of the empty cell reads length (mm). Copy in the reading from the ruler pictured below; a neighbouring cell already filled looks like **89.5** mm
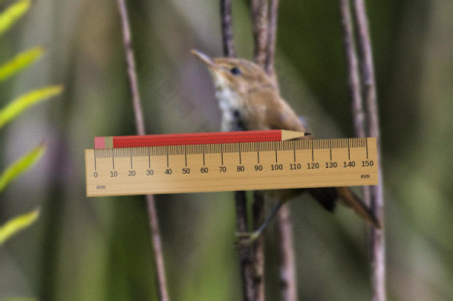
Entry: **120** mm
